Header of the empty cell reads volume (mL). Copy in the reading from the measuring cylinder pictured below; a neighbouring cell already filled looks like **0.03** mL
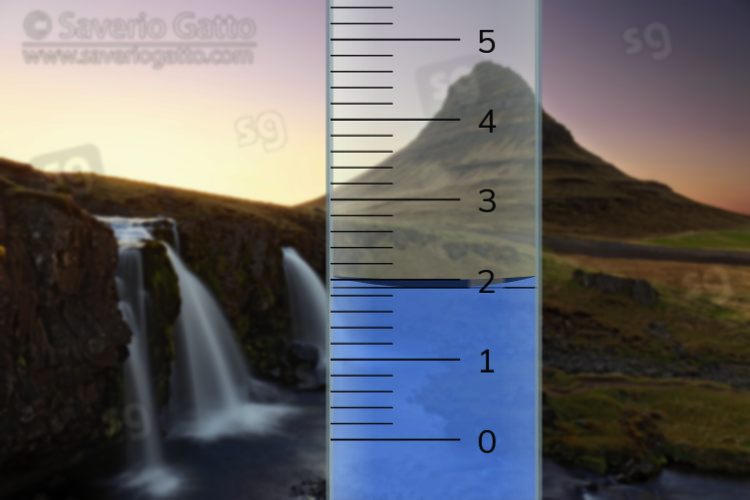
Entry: **1.9** mL
